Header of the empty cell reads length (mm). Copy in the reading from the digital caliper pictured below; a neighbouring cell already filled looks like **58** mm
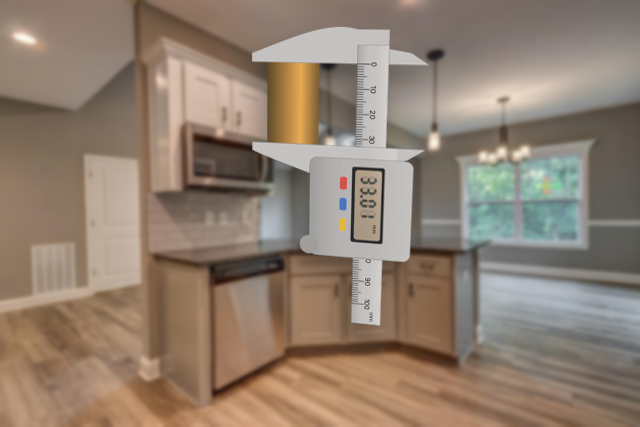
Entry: **33.01** mm
